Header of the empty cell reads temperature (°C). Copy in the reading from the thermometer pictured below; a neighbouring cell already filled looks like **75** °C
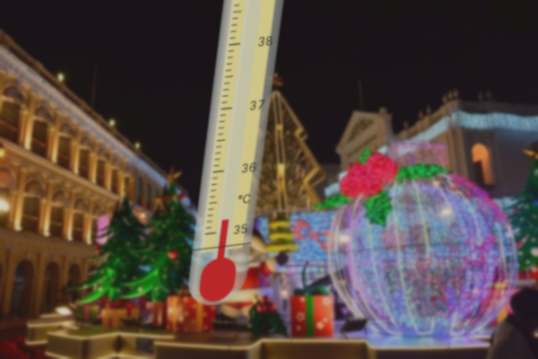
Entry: **35.2** °C
